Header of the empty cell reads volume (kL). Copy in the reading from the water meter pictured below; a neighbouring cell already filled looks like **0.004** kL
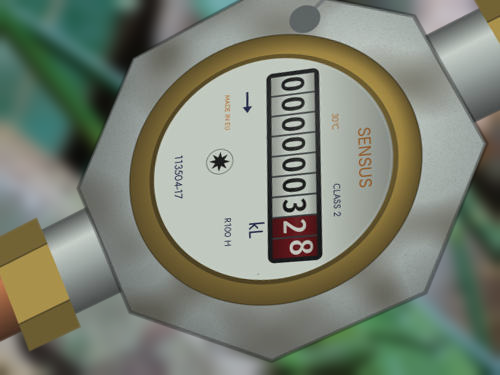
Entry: **3.28** kL
